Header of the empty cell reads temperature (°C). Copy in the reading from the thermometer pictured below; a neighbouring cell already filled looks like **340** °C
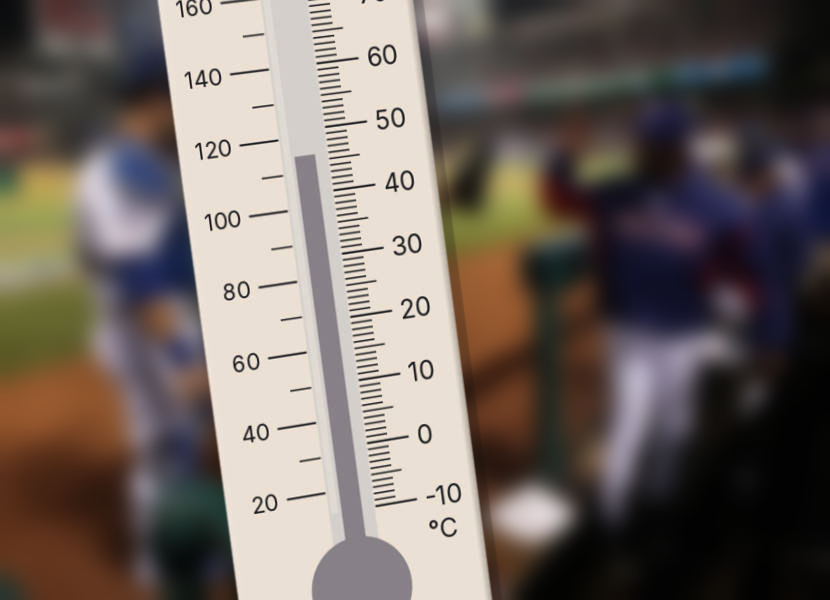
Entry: **46** °C
